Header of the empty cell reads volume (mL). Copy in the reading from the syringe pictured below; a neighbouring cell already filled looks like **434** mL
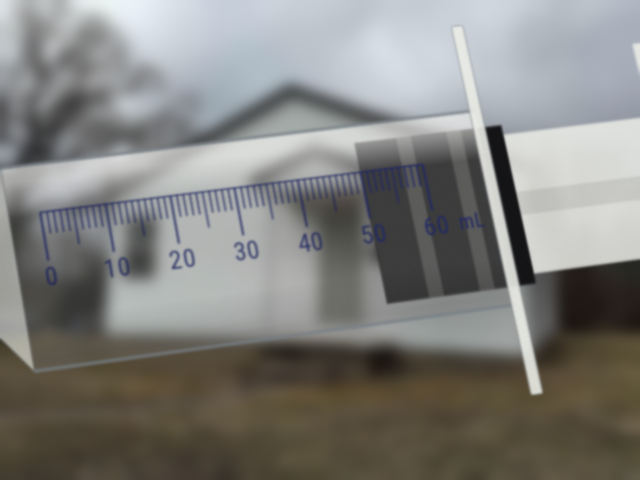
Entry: **50** mL
